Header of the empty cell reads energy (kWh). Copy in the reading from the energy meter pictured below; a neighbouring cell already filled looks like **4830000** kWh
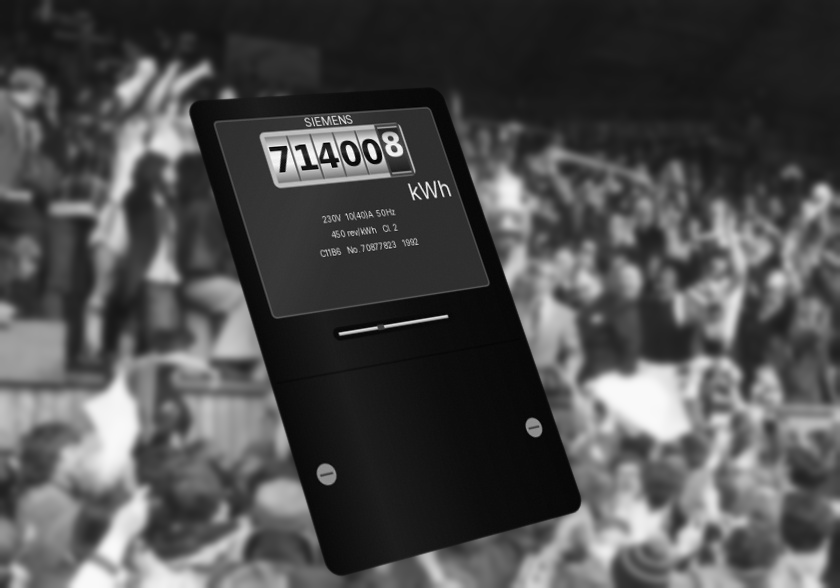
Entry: **71400.8** kWh
